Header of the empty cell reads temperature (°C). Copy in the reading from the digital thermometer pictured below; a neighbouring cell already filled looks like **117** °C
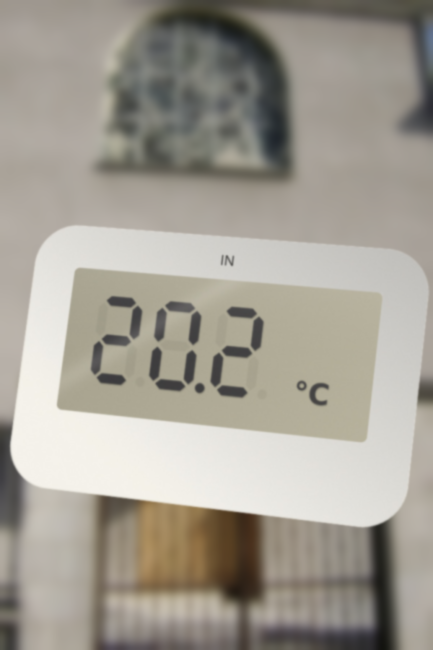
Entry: **20.2** °C
